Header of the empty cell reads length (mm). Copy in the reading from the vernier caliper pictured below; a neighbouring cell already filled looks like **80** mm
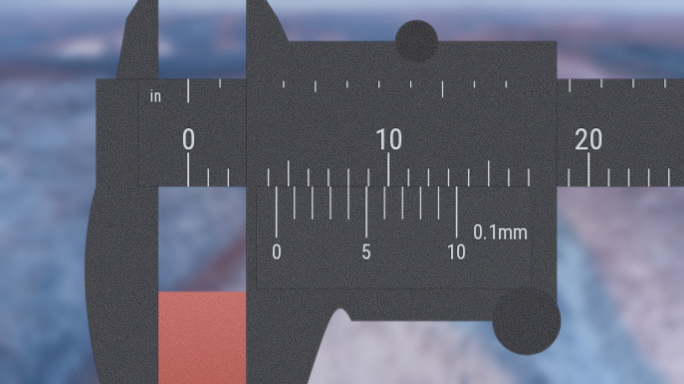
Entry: **4.4** mm
